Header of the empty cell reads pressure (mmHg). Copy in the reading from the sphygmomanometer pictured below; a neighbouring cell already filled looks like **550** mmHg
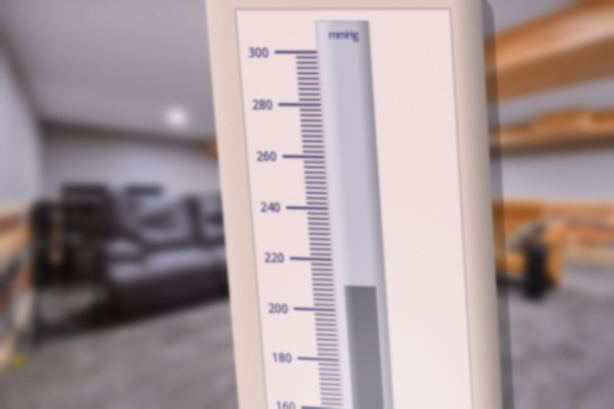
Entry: **210** mmHg
